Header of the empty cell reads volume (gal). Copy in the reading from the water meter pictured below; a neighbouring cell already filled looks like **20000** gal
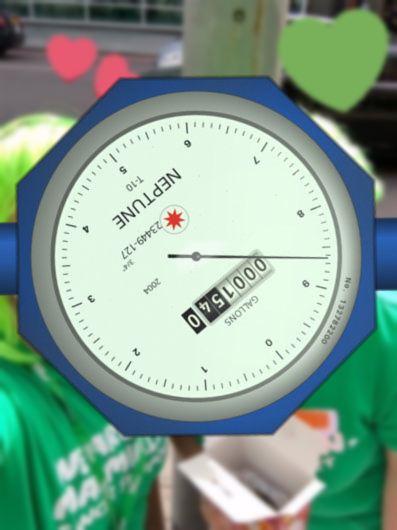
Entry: **1538.6** gal
